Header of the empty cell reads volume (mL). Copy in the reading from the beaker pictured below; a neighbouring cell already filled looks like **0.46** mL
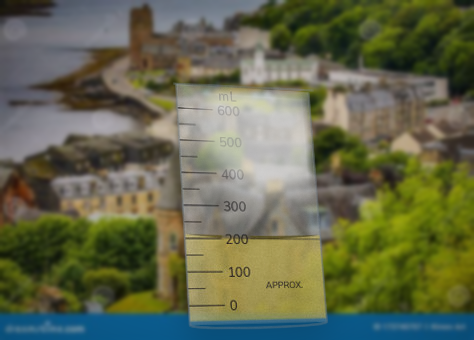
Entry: **200** mL
